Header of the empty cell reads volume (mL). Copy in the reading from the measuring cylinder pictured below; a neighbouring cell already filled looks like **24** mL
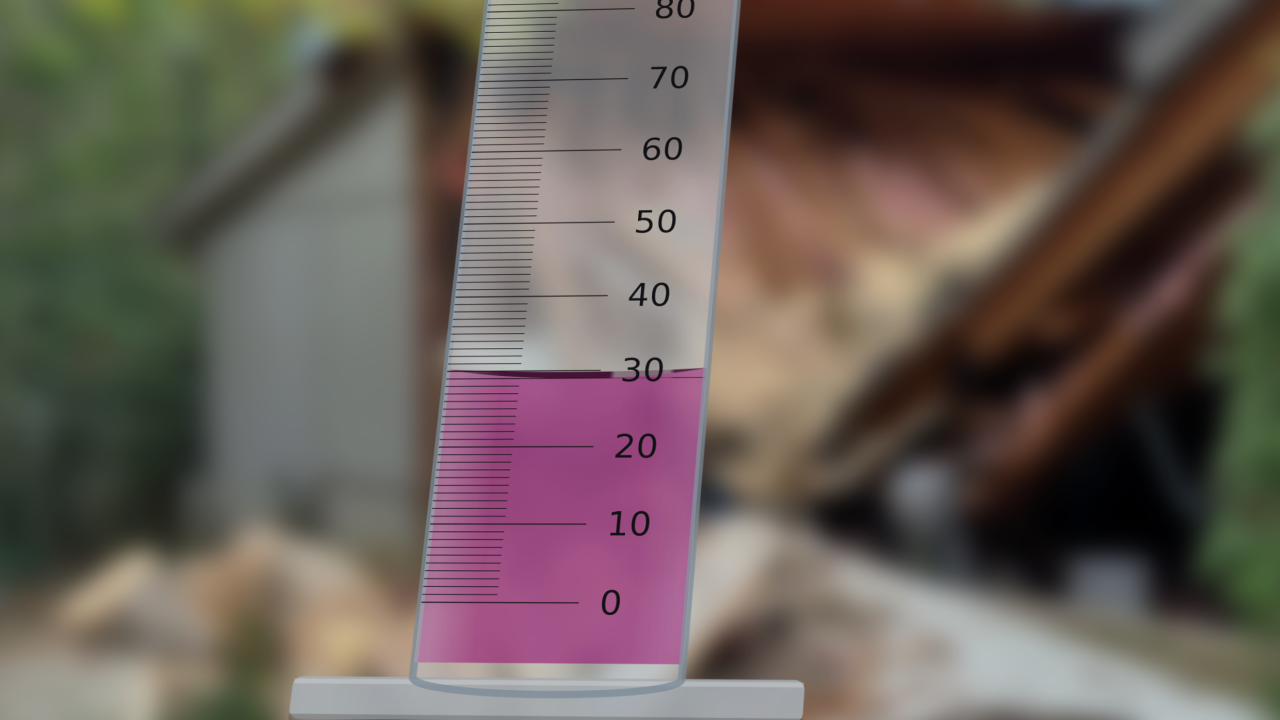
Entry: **29** mL
